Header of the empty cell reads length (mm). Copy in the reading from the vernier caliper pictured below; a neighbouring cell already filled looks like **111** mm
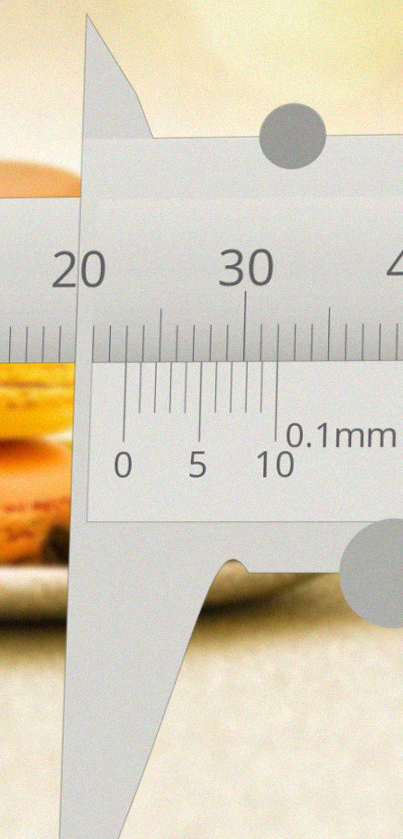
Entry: **23.0** mm
